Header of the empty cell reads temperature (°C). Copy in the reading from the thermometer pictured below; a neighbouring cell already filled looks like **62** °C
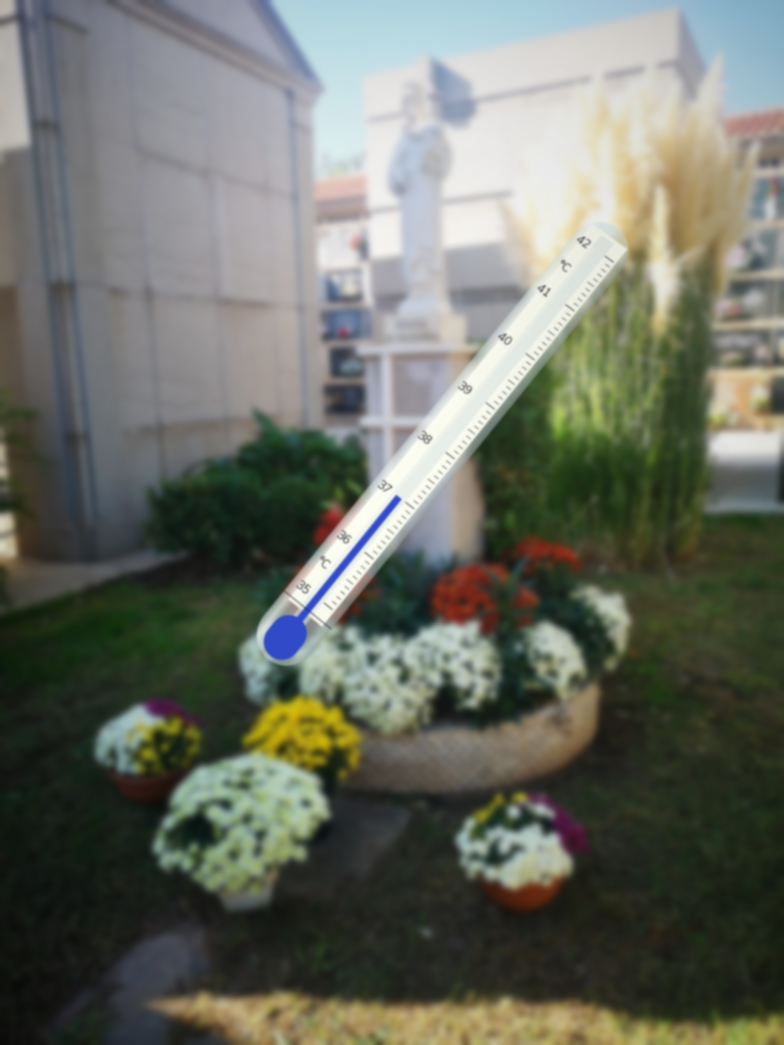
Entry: **37** °C
